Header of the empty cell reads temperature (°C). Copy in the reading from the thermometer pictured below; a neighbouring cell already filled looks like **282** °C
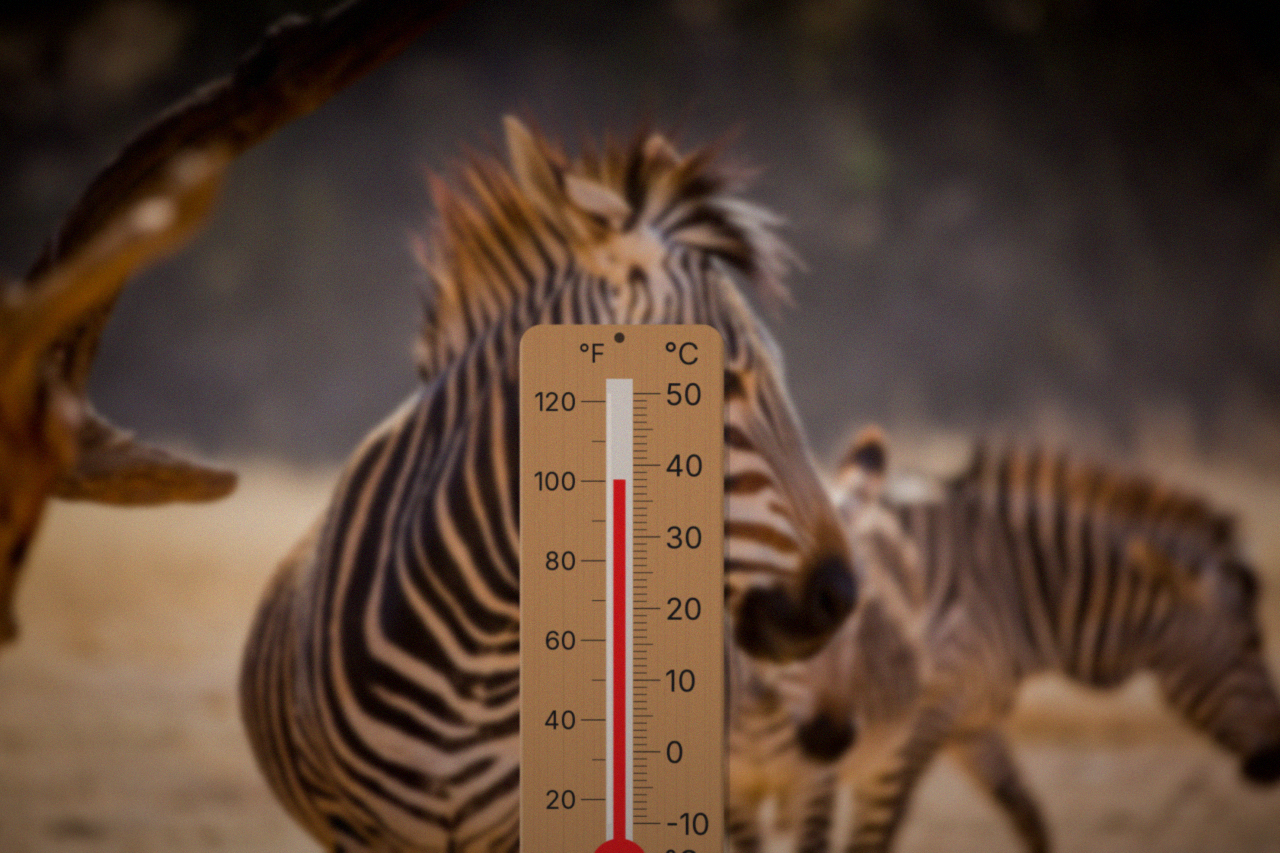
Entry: **38** °C
